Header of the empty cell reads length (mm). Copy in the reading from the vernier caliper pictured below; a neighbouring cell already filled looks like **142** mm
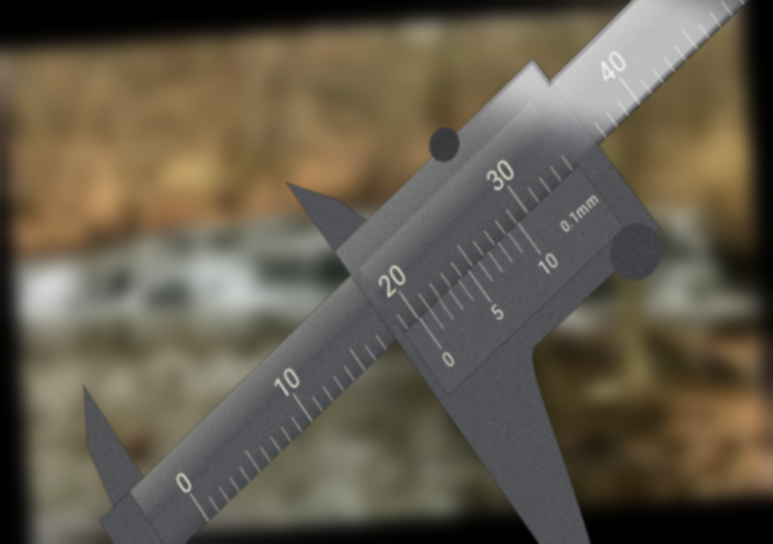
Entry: **20.1** mm
